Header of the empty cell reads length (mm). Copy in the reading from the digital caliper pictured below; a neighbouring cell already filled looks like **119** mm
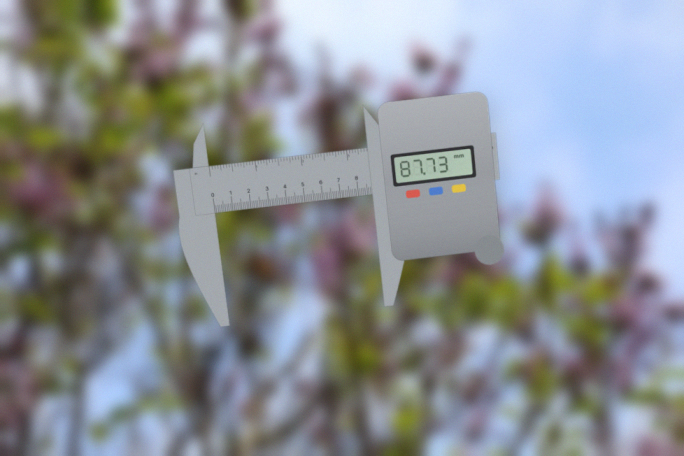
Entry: **87.73** mm
